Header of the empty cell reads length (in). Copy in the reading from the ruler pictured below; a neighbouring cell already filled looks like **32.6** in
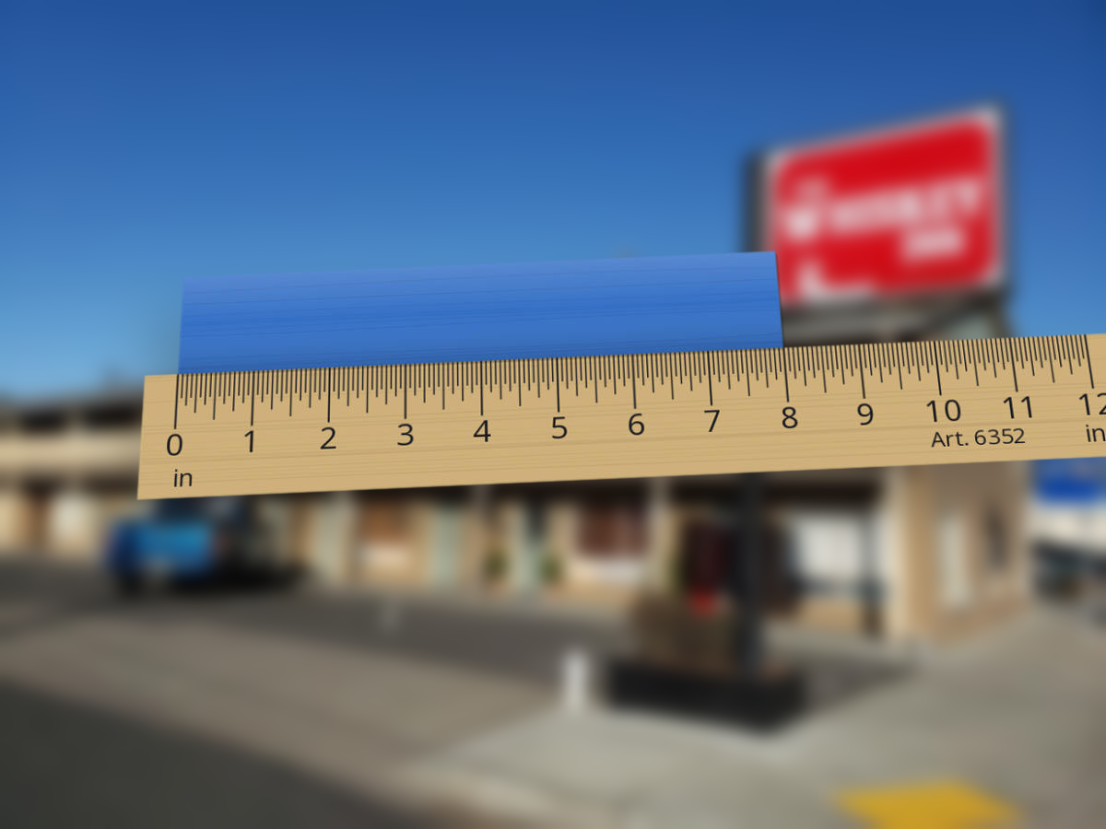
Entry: **8** in
